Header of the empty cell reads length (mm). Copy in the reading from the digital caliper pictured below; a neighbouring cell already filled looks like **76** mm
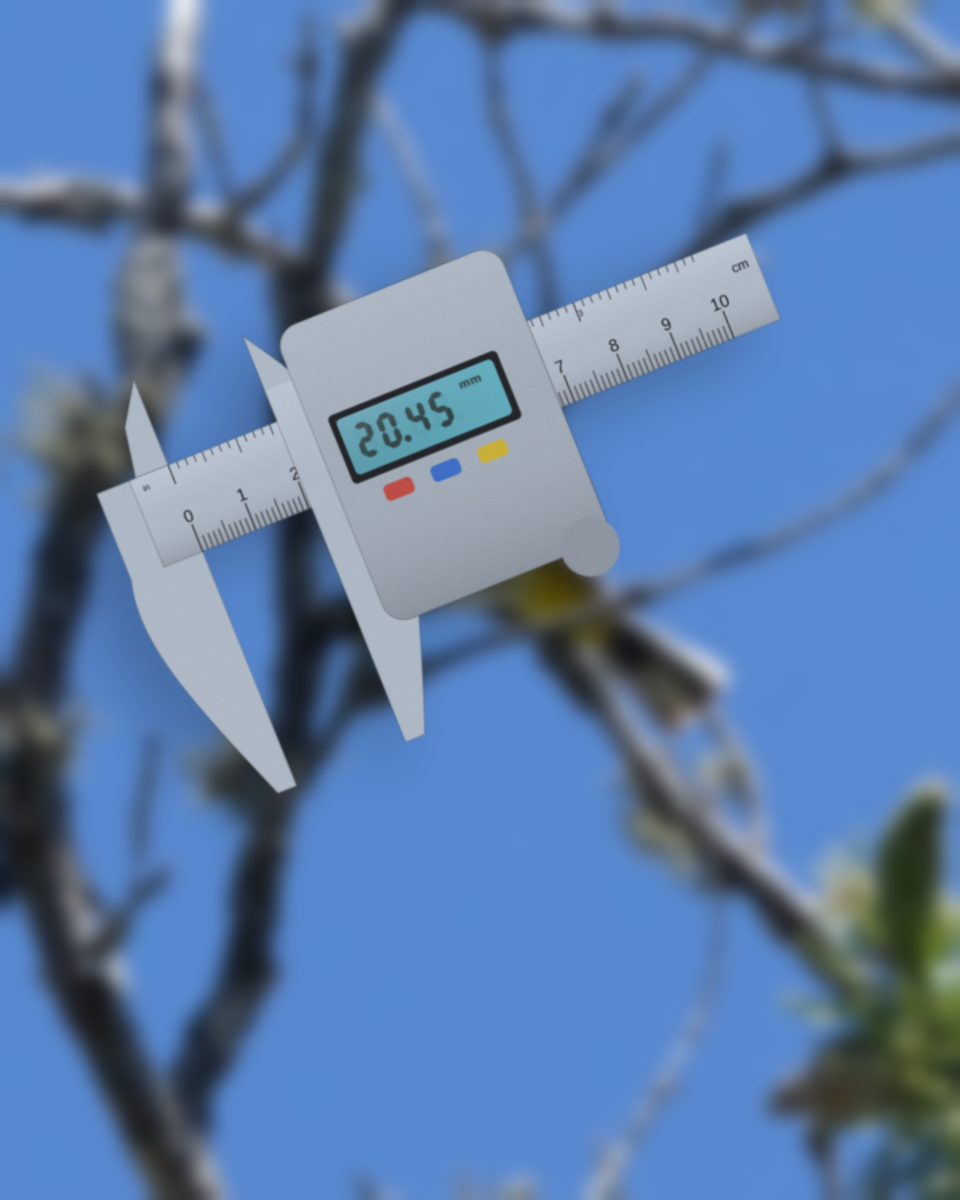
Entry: **20.45** mm
